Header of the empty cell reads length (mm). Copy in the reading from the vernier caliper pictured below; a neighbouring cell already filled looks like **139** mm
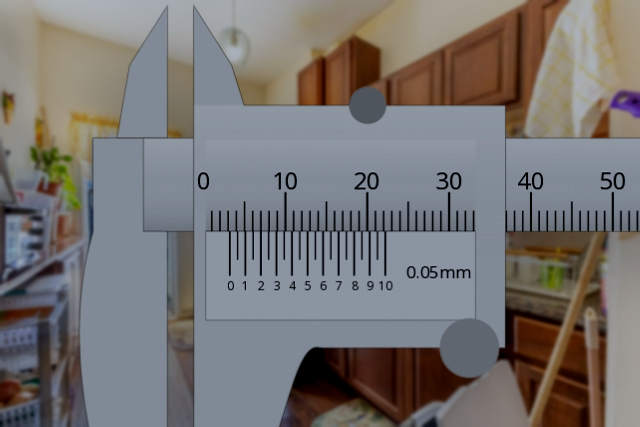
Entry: **3.2** mm
